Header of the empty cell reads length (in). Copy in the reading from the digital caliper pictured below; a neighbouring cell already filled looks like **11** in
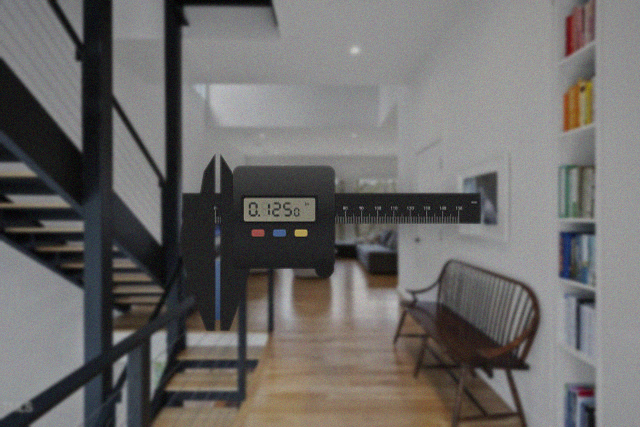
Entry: **0.1250** in
